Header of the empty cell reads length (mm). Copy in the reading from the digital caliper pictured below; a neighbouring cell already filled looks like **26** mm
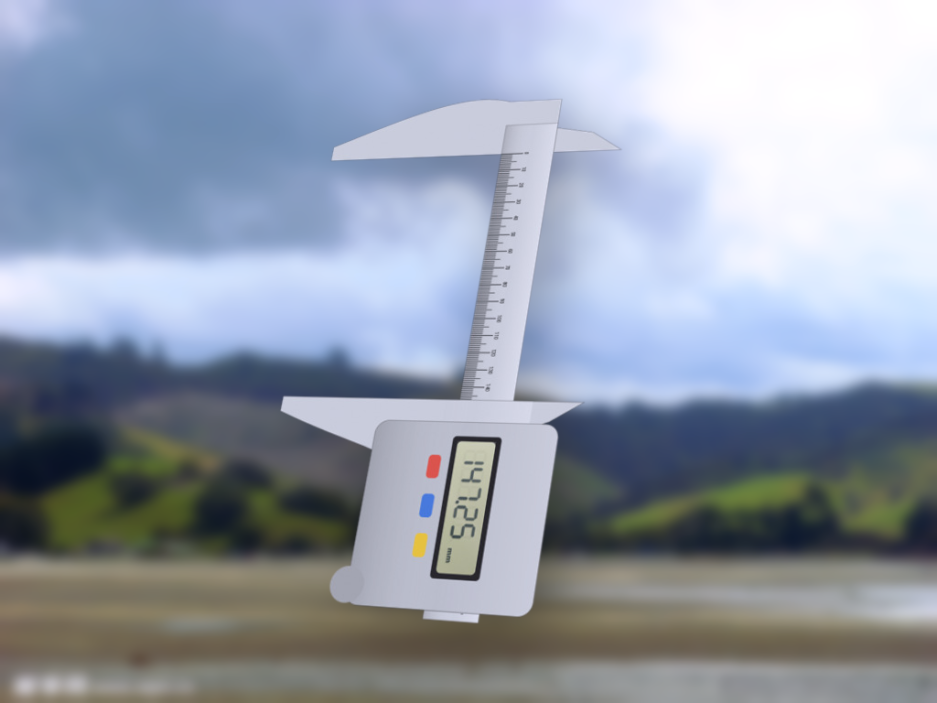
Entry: **147.25** mm
